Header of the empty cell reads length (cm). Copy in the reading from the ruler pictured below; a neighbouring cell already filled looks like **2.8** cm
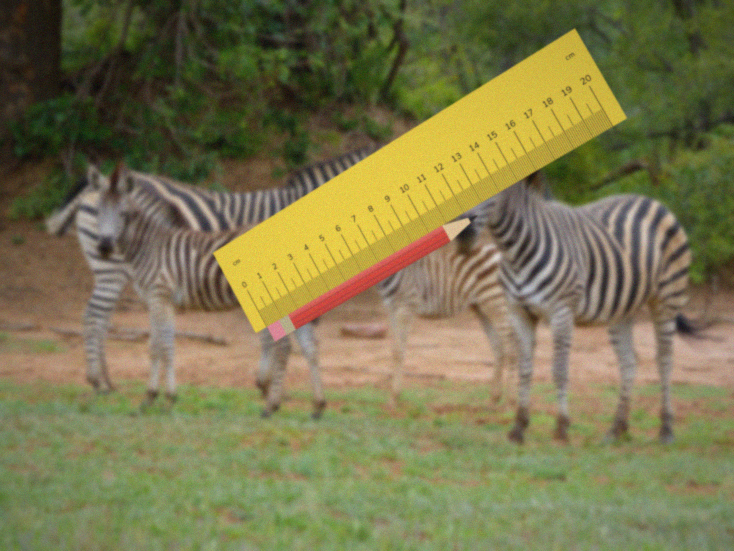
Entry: **12.5** cm
